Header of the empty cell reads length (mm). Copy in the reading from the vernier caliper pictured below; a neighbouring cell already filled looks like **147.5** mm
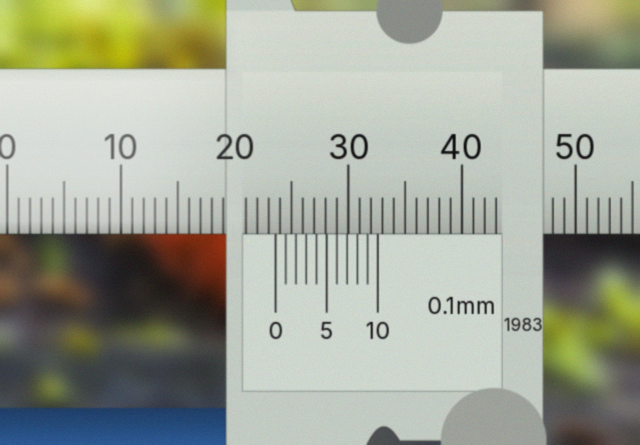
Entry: **23.6** mm
